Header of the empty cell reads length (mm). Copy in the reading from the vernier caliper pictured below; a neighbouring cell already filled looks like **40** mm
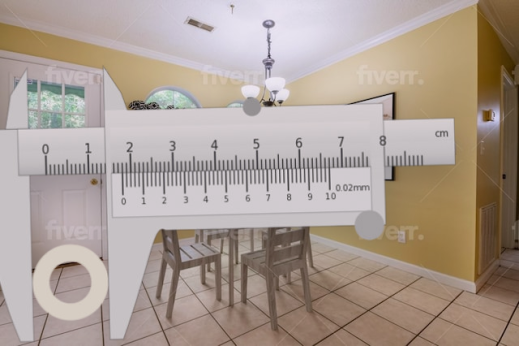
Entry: **18.0** mm
